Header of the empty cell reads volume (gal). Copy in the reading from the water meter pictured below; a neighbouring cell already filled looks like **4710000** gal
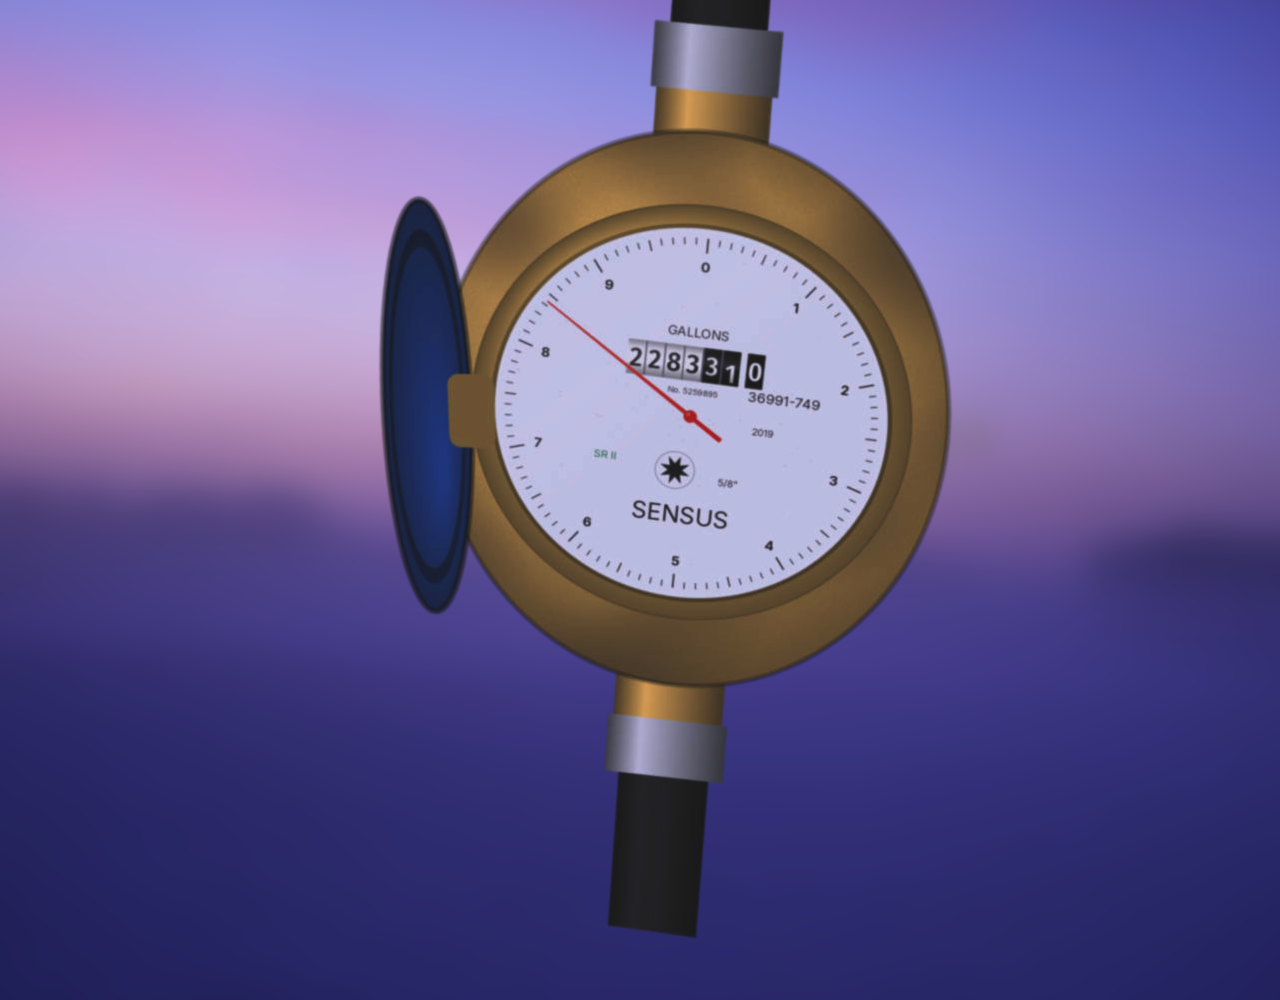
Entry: **2283308.4** gal
